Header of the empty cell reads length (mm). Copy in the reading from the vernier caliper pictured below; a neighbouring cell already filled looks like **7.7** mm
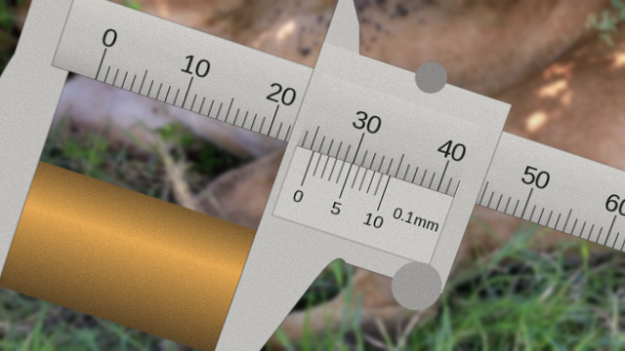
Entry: **25.4** mm
